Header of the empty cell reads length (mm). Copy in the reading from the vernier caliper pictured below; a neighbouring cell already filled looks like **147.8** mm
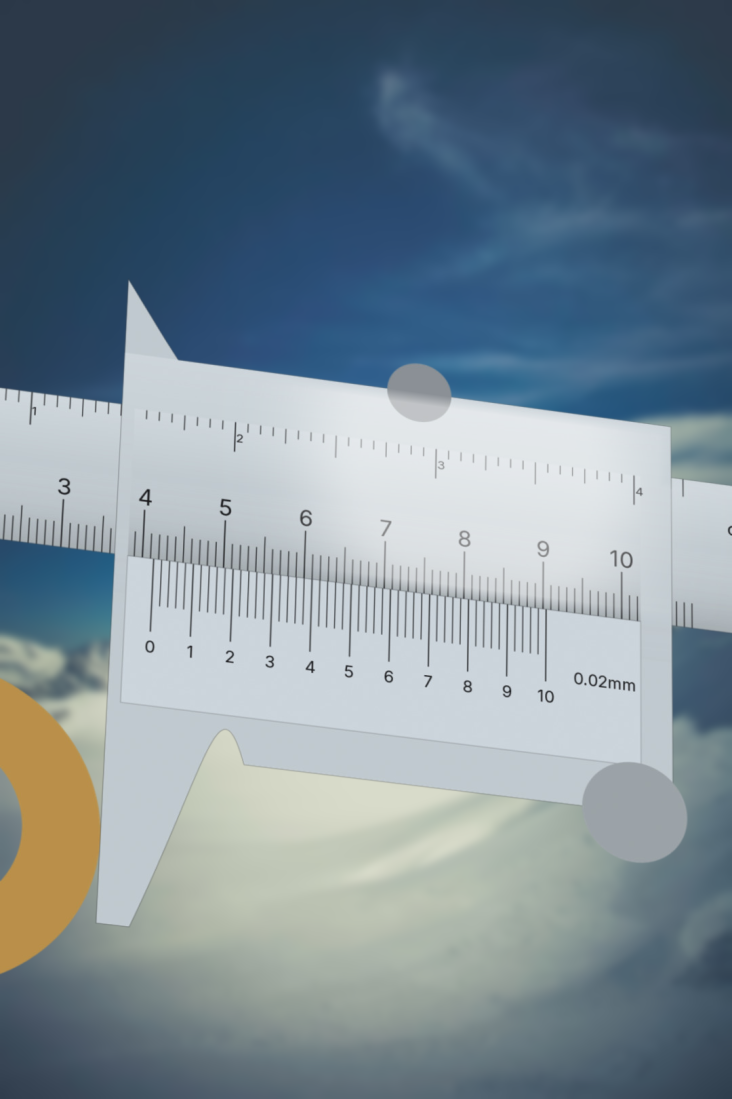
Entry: **41.4** mm
